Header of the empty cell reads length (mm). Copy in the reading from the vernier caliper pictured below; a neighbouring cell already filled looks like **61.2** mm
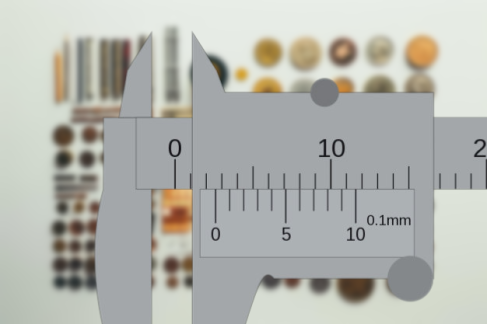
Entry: **2.6** mm
